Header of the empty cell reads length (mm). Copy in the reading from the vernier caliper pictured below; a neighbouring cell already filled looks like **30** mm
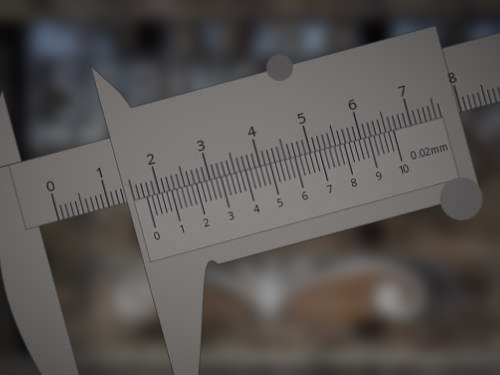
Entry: **17.5** mm
